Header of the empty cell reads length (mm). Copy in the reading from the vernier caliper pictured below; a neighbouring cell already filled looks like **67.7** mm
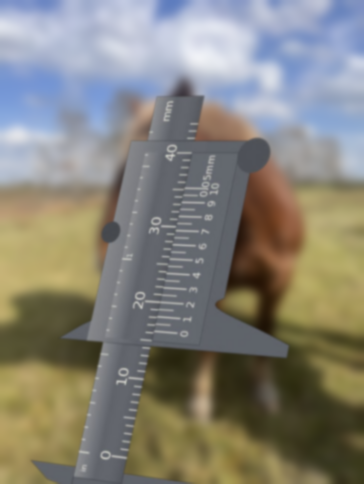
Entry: **16.2** mm
